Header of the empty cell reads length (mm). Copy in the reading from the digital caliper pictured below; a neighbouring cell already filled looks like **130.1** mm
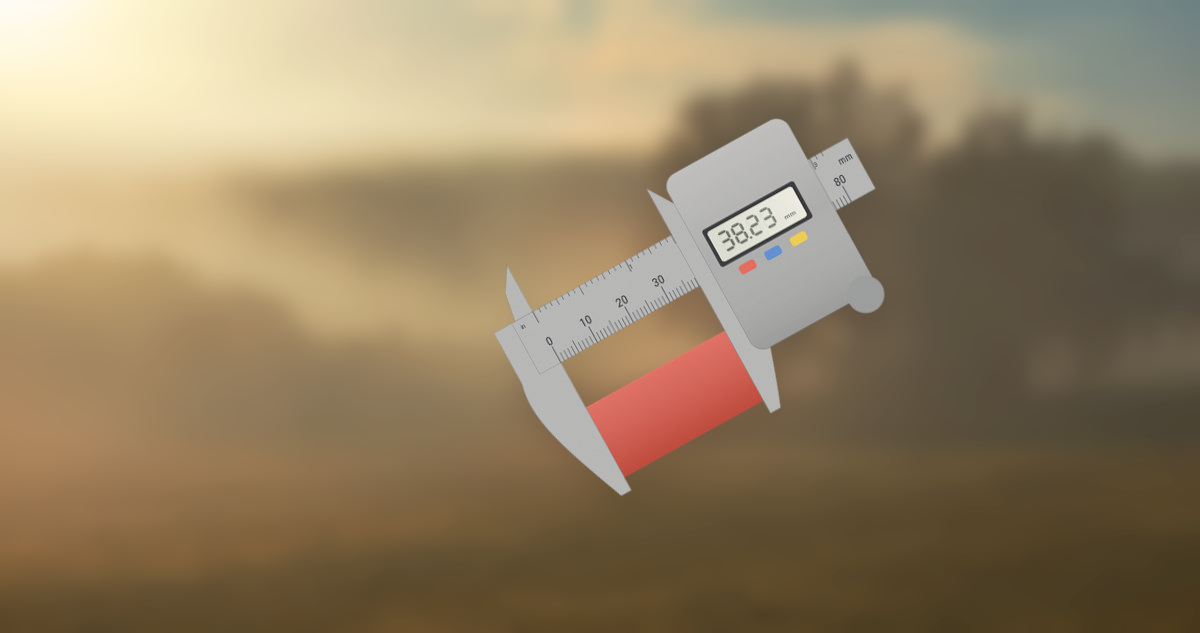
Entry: **38.23** mm
